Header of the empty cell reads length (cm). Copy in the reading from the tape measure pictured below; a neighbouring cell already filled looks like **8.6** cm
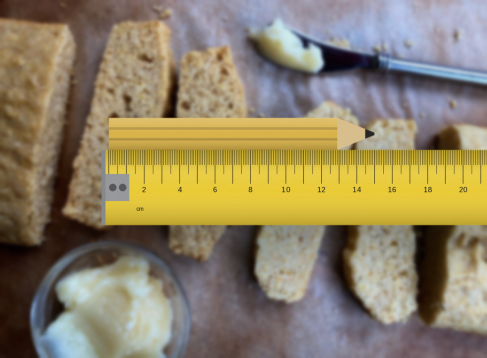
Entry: **15** cm
